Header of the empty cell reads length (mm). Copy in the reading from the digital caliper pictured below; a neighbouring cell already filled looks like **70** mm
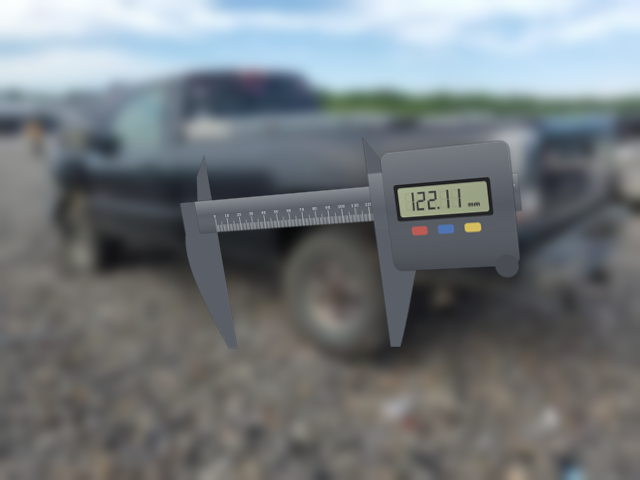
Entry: **122.11** mm
